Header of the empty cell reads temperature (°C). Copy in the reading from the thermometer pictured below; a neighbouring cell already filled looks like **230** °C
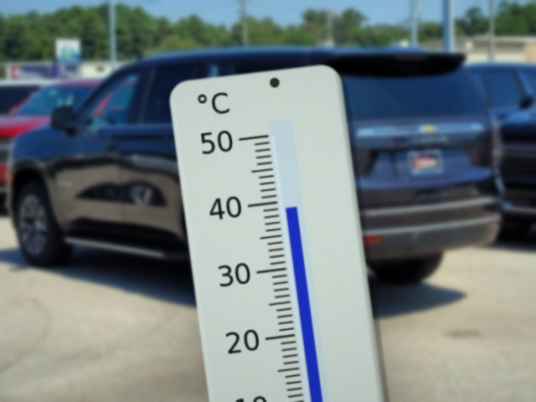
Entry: **39** °C
